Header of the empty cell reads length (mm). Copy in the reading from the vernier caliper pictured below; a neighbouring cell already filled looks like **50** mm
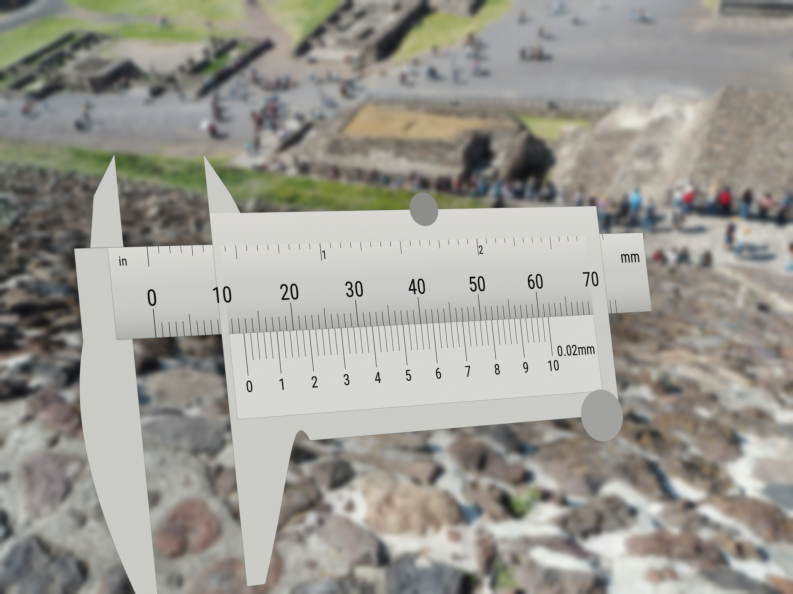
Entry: **12.6** mm
